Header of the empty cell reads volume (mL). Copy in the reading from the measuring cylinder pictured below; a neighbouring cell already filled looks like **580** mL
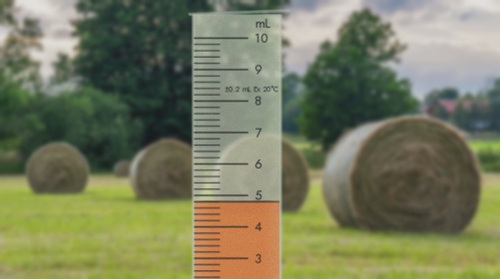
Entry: **4.8** mL
